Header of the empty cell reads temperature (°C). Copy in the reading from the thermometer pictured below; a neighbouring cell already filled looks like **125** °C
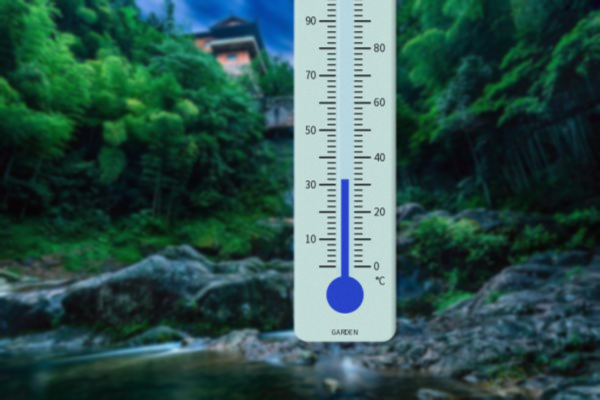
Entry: **32** °C
